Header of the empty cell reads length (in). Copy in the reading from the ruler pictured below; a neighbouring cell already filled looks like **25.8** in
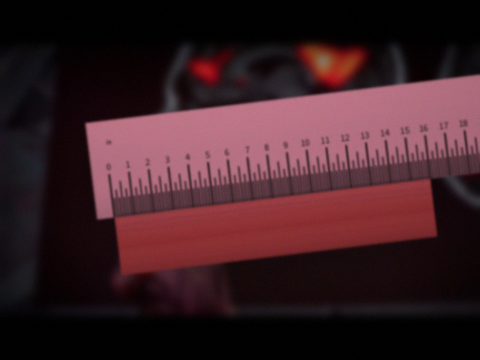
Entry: **16** in
